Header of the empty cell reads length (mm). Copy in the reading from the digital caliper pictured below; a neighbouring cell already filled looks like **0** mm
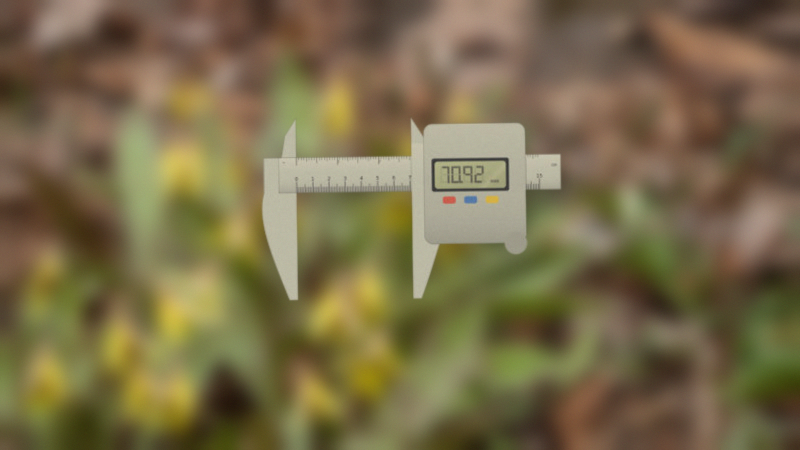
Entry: **70.92** mm
